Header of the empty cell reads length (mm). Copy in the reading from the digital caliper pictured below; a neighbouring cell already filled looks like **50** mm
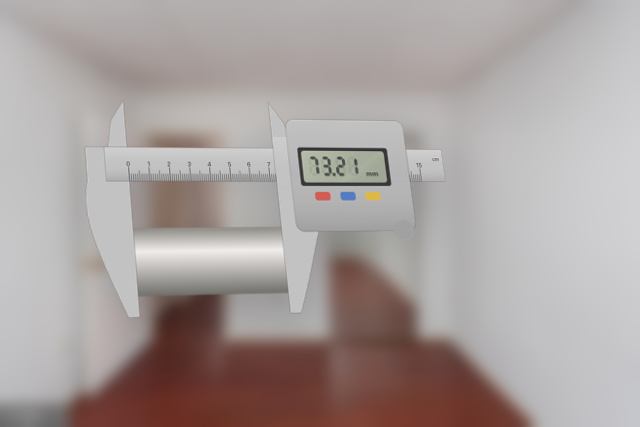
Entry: **73.21** mm
